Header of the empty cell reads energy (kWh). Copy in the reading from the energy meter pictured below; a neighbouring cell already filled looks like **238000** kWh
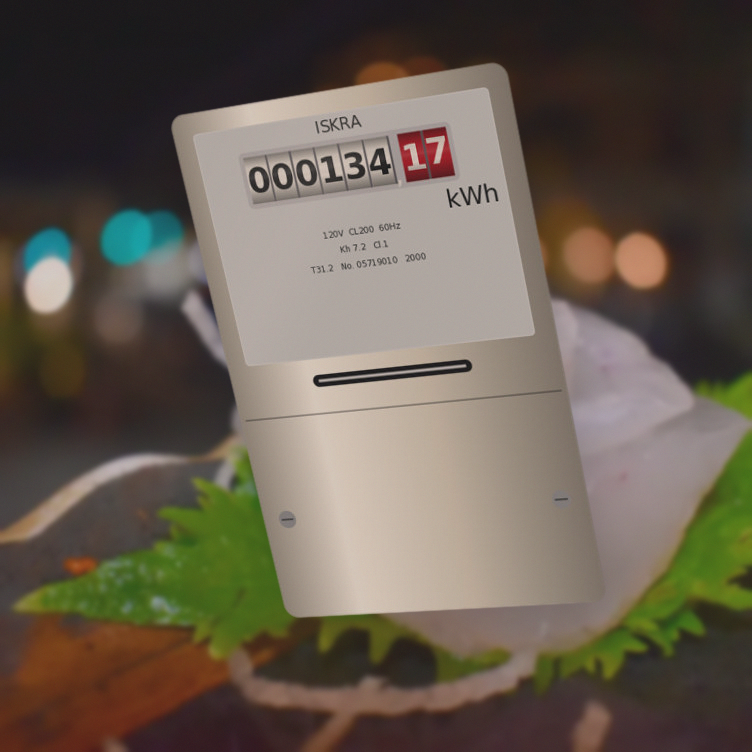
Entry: **134.17** kWh
